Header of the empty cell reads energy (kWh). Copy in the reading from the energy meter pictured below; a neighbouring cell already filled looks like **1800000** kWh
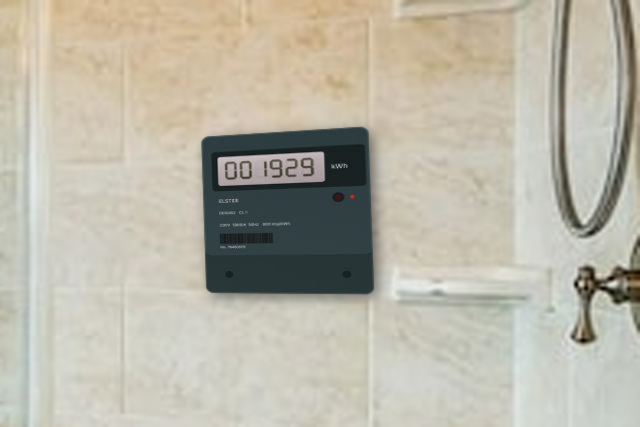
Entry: **1929** kWh
